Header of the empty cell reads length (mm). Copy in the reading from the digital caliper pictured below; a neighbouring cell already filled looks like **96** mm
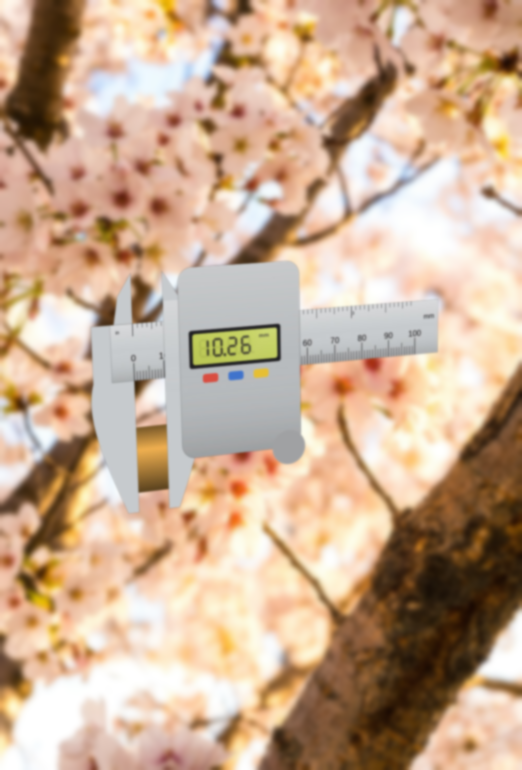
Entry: **10.26** mm
